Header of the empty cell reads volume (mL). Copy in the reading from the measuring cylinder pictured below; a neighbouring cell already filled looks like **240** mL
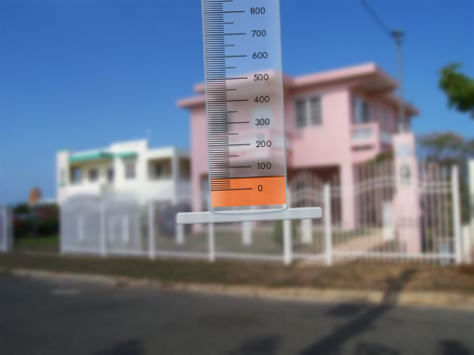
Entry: **50** mL
